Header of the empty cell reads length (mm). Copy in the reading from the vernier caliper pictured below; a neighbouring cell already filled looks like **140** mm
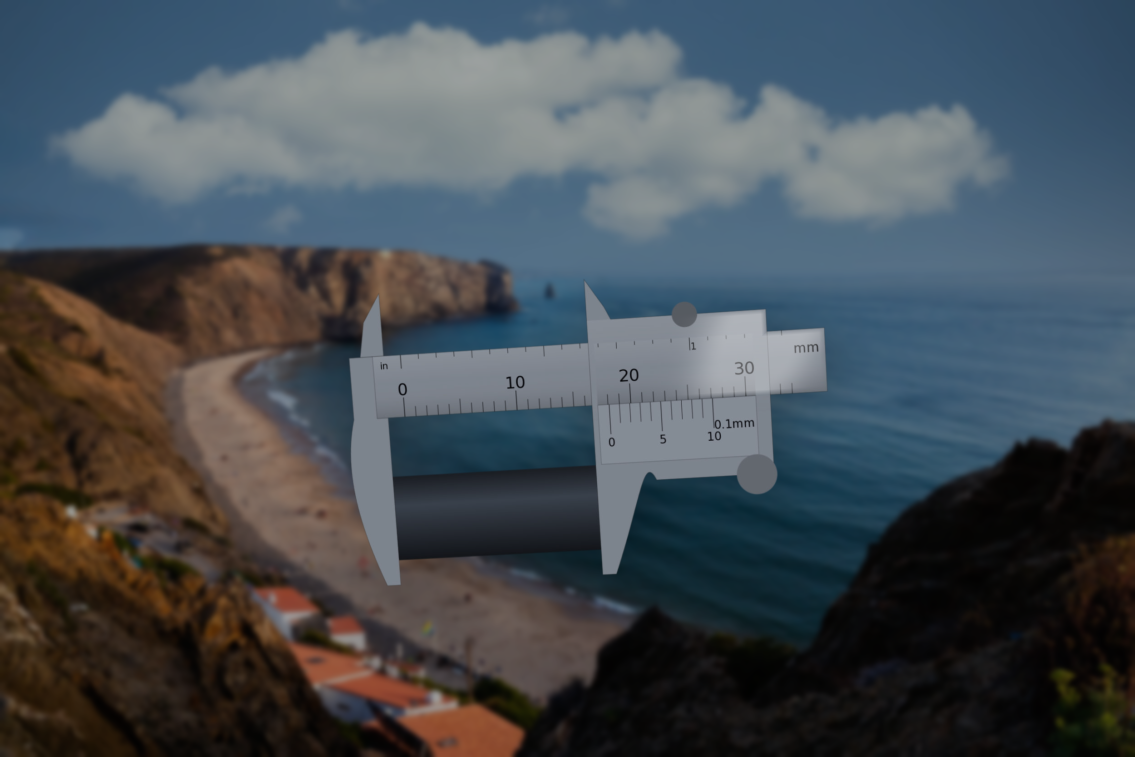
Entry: **18.1** mm
